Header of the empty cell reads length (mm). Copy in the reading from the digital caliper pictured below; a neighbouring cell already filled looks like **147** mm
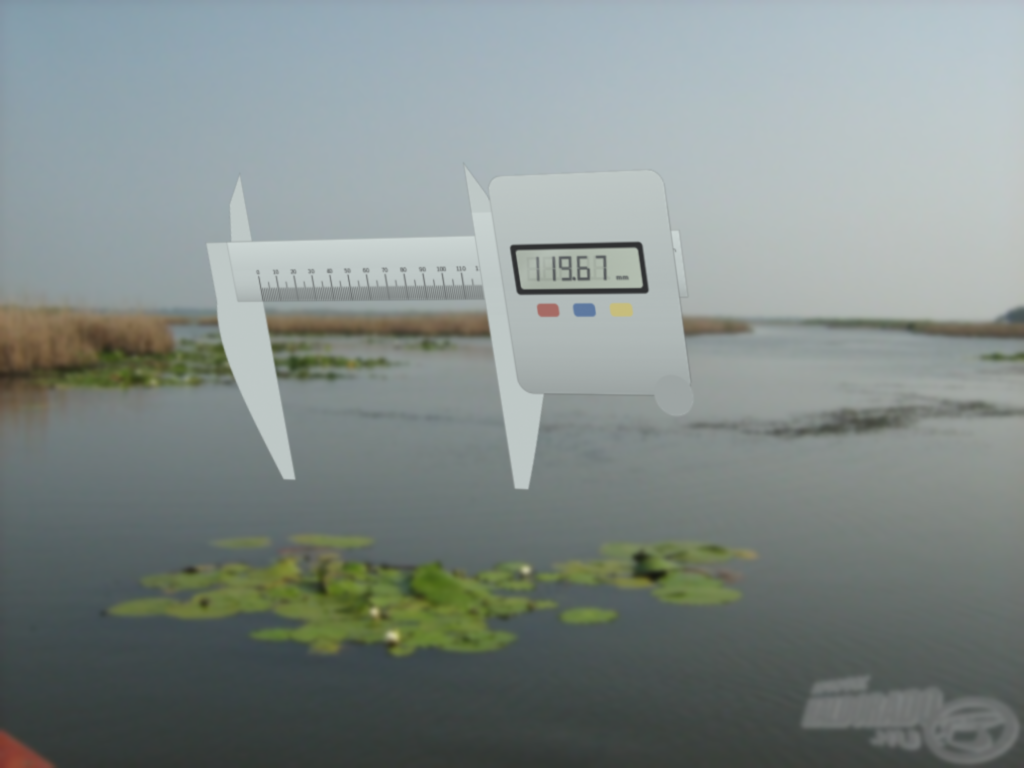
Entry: **119.67** mm
